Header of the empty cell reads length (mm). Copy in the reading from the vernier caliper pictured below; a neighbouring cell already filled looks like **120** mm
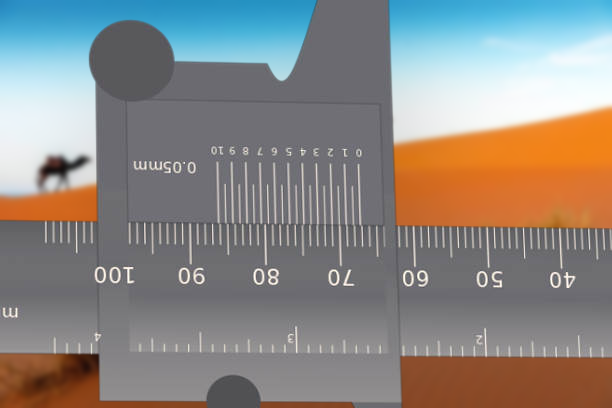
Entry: **67.2** mm
